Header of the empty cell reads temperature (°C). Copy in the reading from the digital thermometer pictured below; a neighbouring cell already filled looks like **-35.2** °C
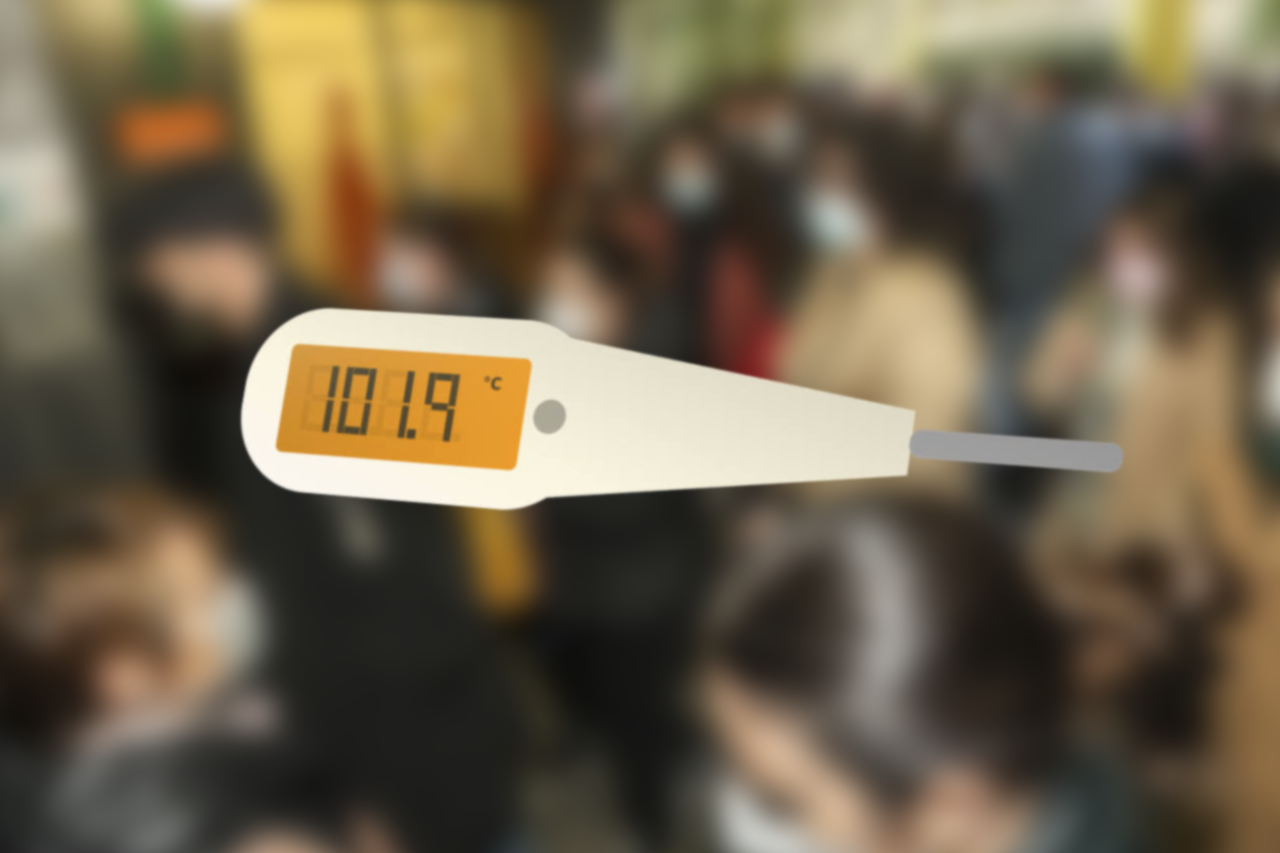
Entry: **101.9** °C
